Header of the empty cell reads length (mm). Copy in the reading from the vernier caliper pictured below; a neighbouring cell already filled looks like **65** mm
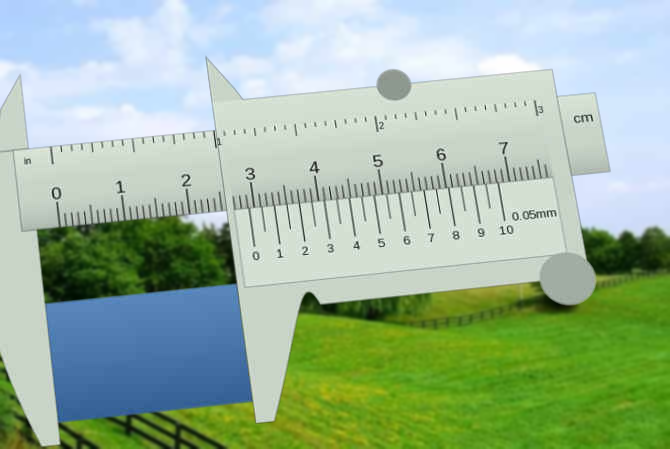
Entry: **29.2** mm
